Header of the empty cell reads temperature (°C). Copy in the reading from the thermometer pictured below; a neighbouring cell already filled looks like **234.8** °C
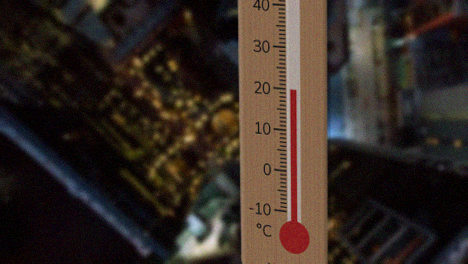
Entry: **20** °C
